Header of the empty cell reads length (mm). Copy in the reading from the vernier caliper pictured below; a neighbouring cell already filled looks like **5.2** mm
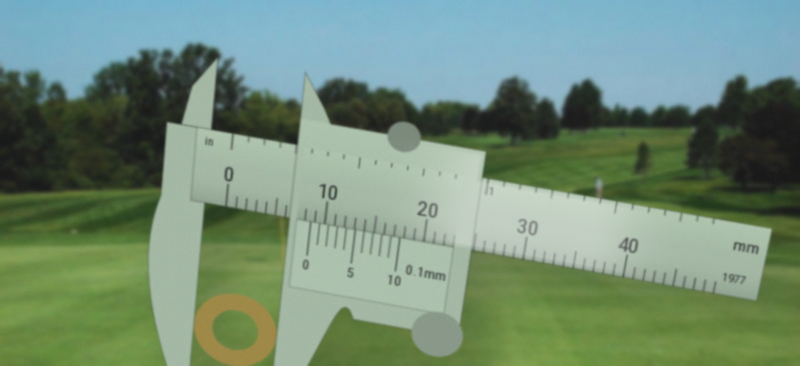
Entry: **8.6** mm
